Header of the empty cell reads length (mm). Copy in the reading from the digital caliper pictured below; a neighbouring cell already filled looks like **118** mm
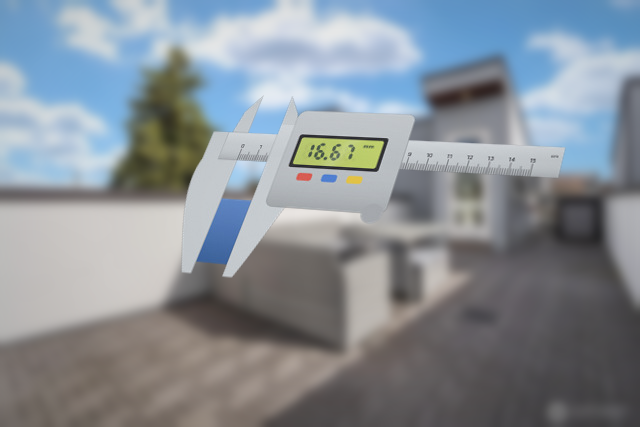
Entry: **16.67** mm
